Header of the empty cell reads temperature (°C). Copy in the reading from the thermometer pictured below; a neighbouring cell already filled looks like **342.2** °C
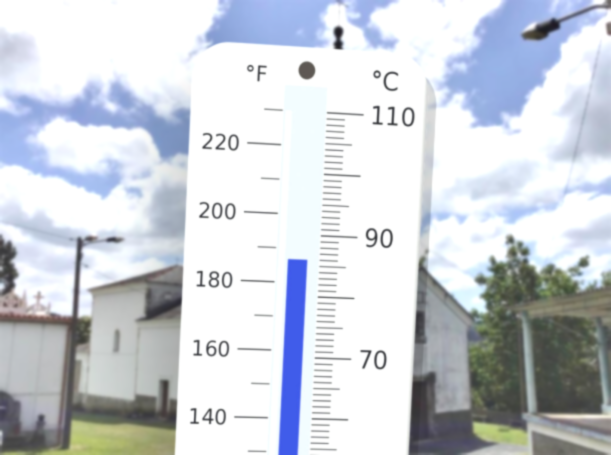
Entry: **86** °C
